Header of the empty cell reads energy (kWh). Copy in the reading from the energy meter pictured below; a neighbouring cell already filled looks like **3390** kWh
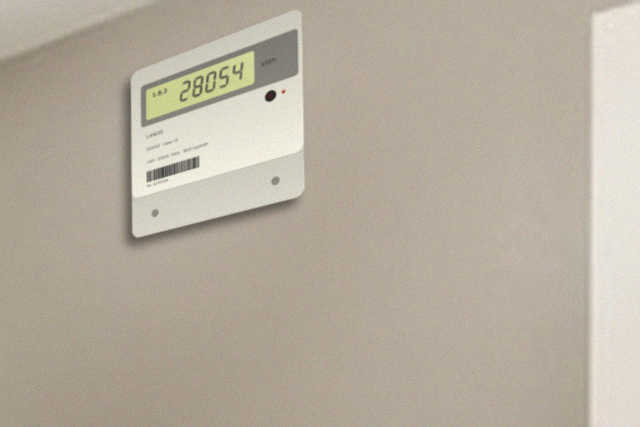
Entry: **28054** kWh
